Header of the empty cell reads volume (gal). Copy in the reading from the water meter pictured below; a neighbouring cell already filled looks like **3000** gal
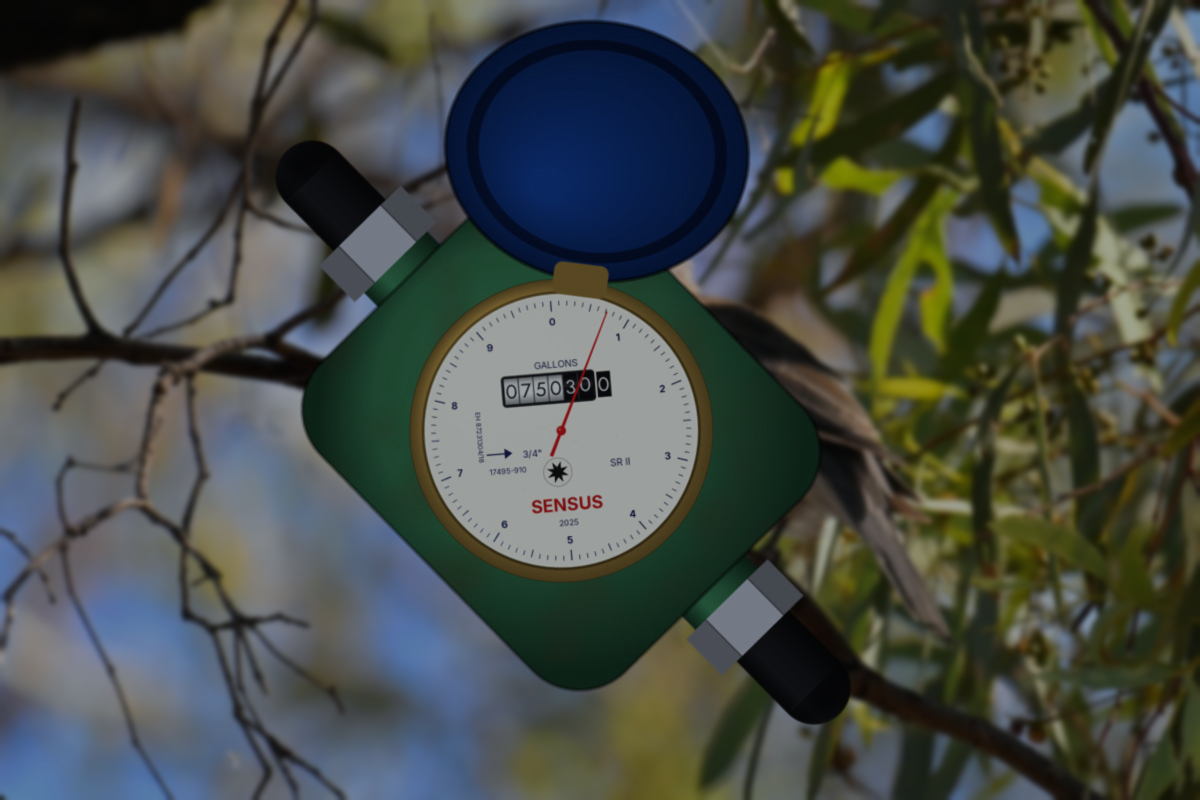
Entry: **750300.7** gal
